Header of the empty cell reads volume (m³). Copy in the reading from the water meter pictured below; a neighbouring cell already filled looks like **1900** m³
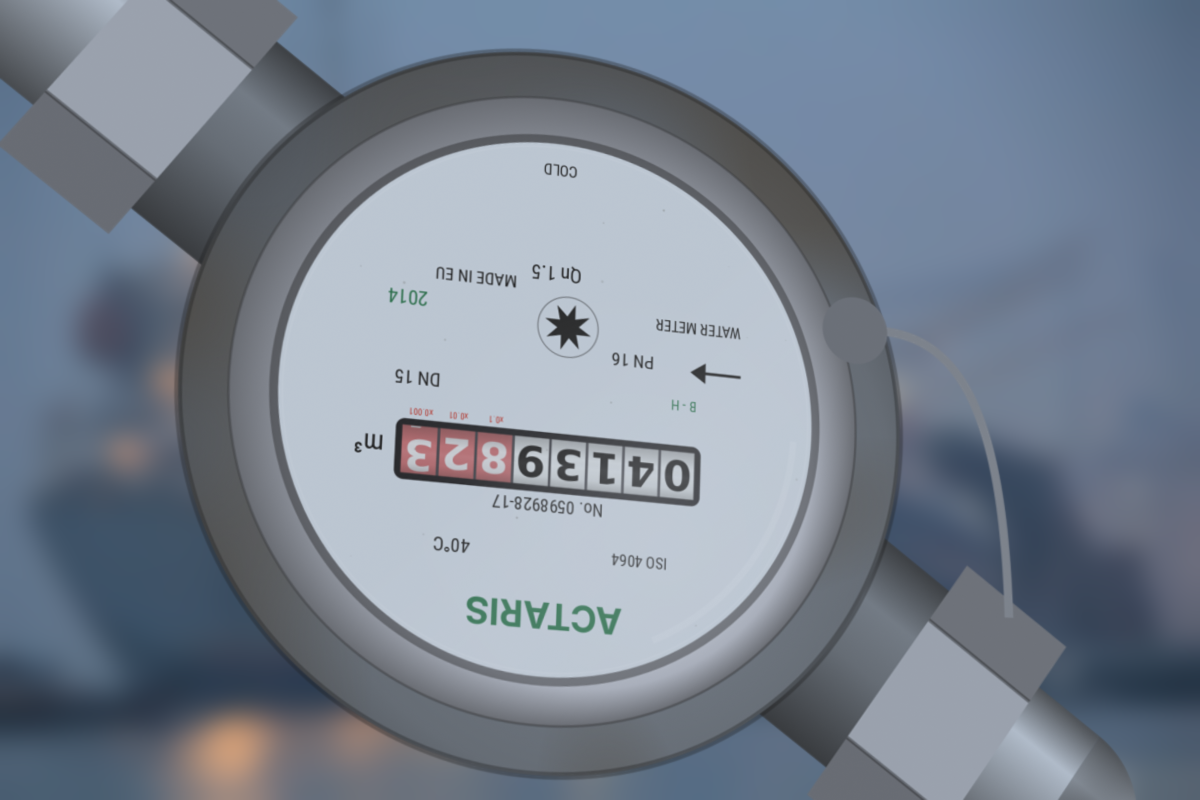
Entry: **4139.823** m³
